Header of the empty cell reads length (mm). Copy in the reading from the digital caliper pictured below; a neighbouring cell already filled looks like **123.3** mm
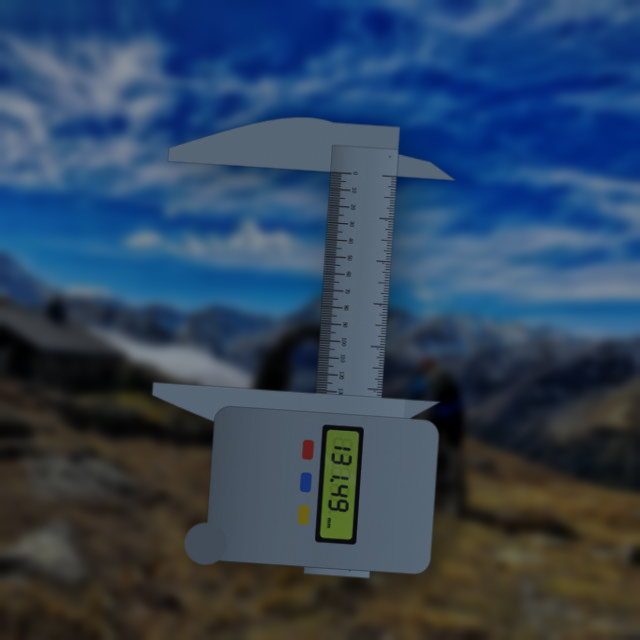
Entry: **131.49** mm
